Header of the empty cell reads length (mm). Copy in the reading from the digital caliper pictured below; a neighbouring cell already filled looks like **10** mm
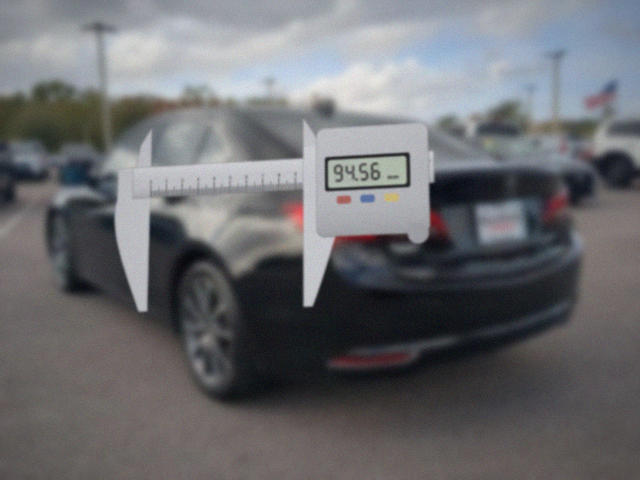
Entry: **94.56** mm
